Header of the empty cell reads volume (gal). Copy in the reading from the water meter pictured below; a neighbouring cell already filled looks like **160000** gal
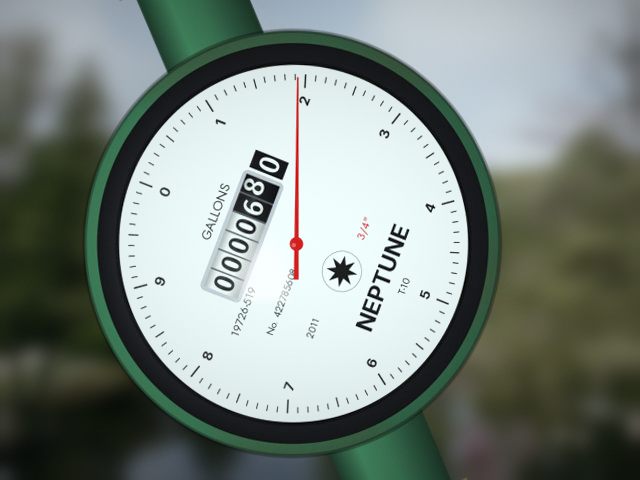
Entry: **681.9** gal
